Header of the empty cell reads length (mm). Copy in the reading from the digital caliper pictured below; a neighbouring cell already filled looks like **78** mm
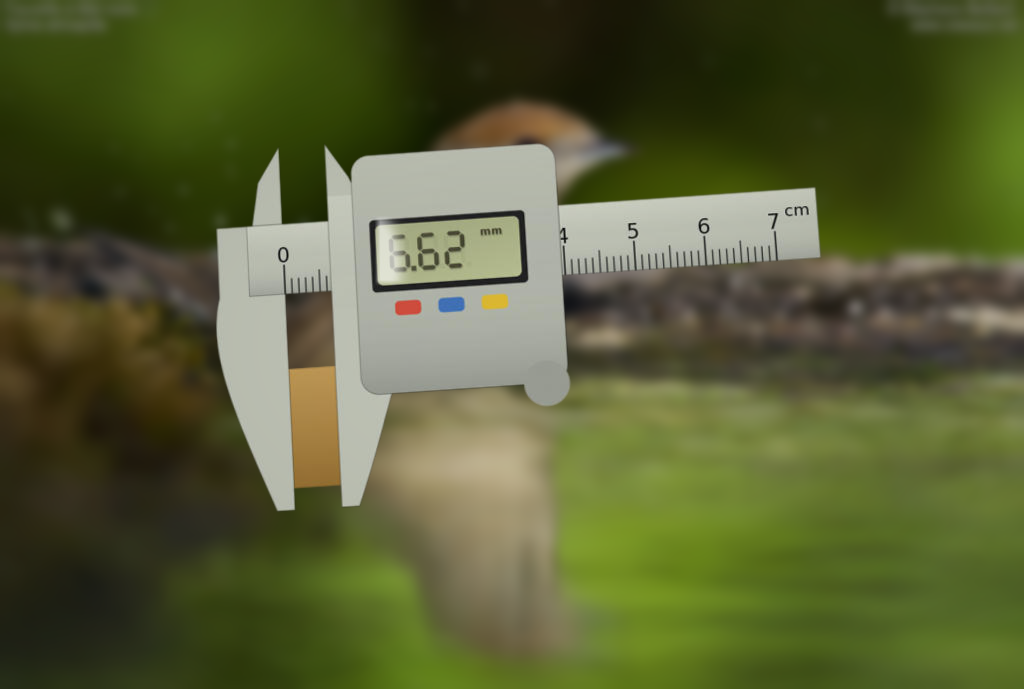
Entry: **6.62** mm
